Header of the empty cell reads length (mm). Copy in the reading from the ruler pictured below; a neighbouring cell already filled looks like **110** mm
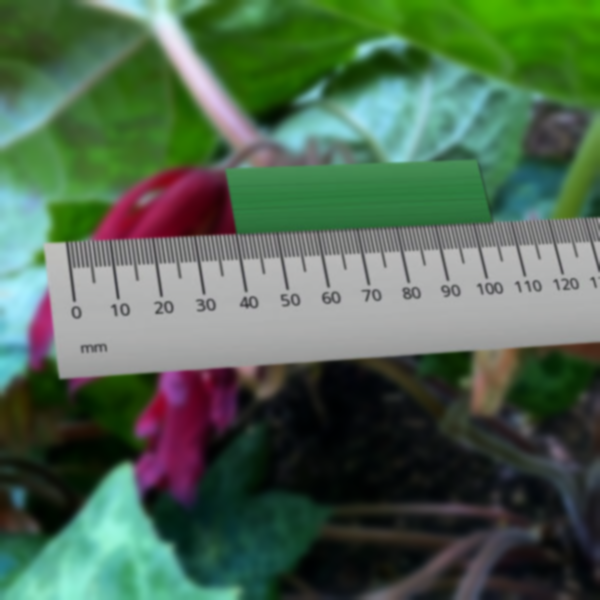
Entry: **65** mm
